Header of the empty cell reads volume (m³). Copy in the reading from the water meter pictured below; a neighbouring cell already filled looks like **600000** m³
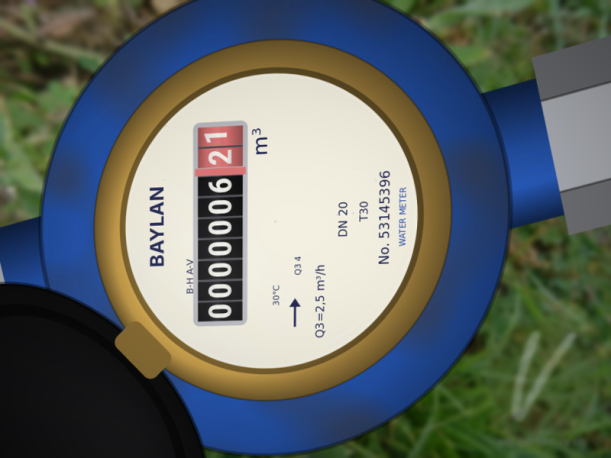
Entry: **6.21** m³
